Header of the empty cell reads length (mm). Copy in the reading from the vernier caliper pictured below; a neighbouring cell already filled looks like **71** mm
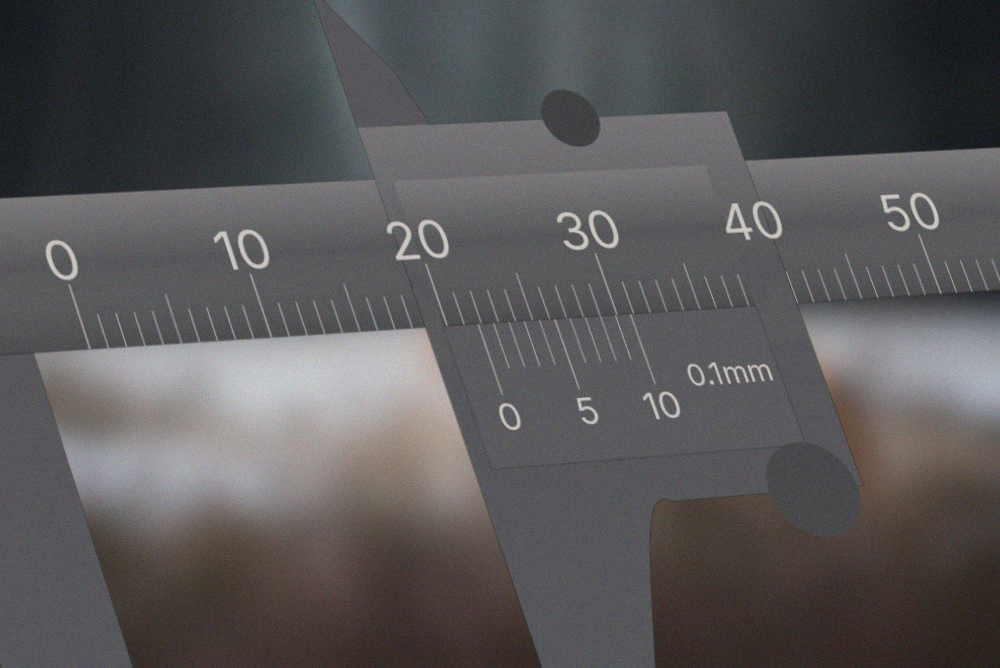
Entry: **21.8** mm
